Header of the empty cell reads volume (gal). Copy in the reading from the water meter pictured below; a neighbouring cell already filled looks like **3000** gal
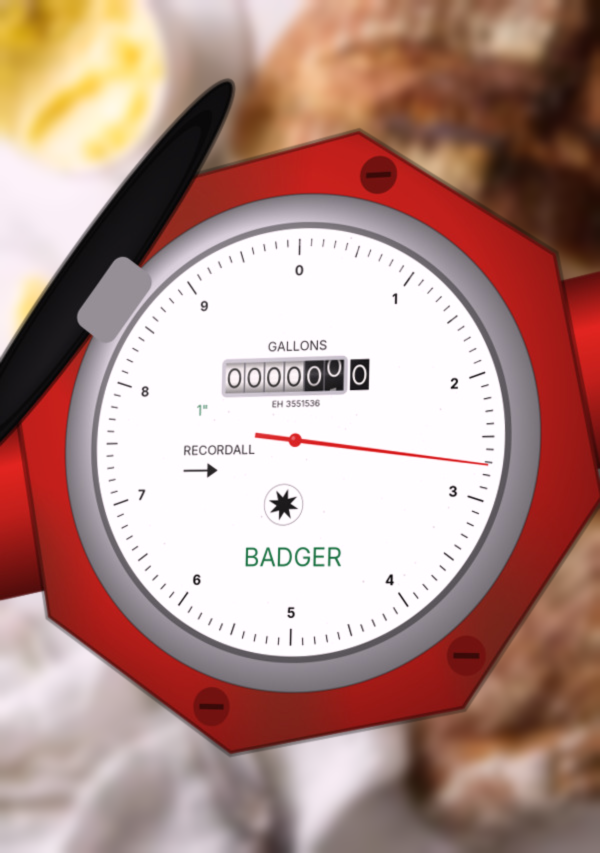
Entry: **2.7** gal
